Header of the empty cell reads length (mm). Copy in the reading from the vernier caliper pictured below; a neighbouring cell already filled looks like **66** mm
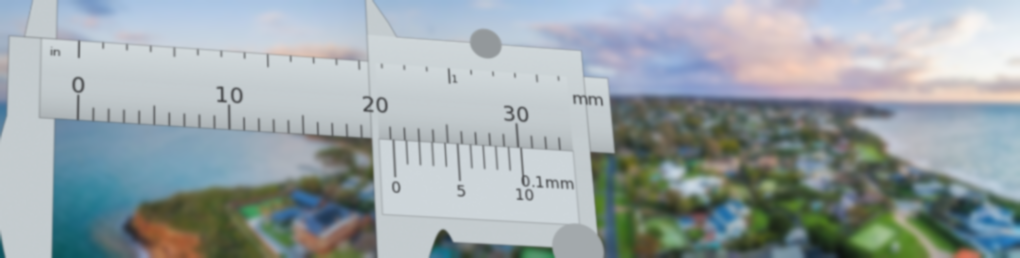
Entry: **21.2** mm
